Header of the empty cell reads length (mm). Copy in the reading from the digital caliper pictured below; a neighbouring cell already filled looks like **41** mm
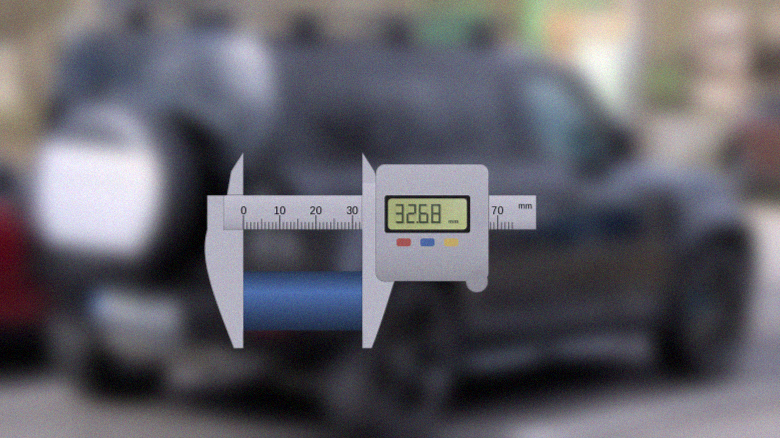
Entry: **32.68** mm
